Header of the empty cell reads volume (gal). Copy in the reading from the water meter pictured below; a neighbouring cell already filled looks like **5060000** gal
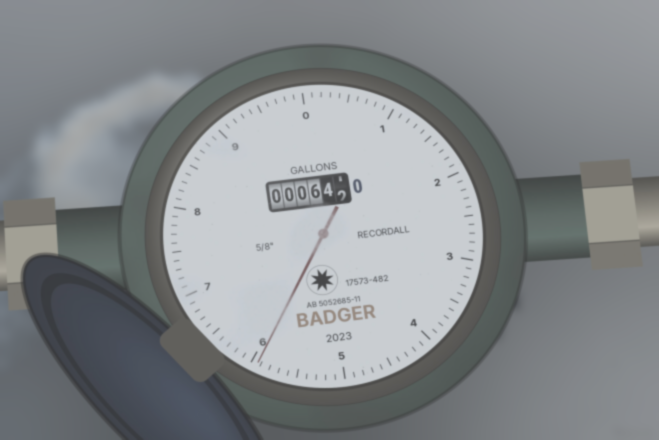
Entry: **6415.9** gal
